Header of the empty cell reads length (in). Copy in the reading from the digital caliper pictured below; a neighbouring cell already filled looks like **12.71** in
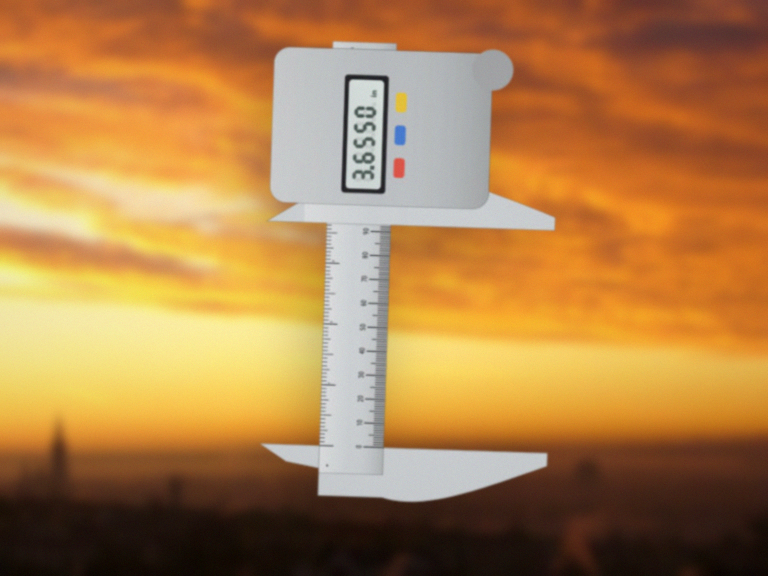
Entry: **3.6550** in
